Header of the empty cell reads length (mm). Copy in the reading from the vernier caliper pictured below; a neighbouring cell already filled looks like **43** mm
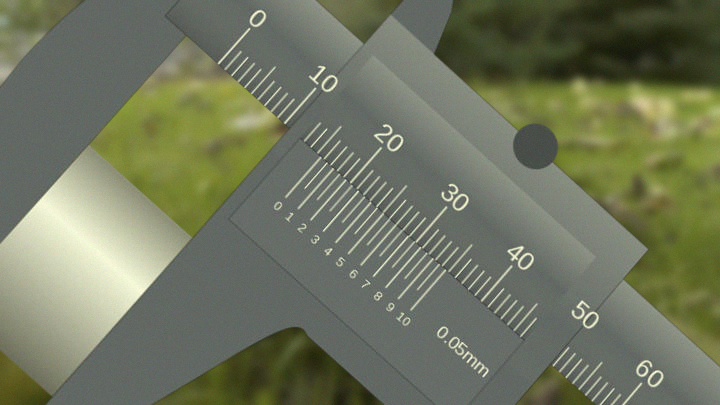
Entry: **15.6** mm
